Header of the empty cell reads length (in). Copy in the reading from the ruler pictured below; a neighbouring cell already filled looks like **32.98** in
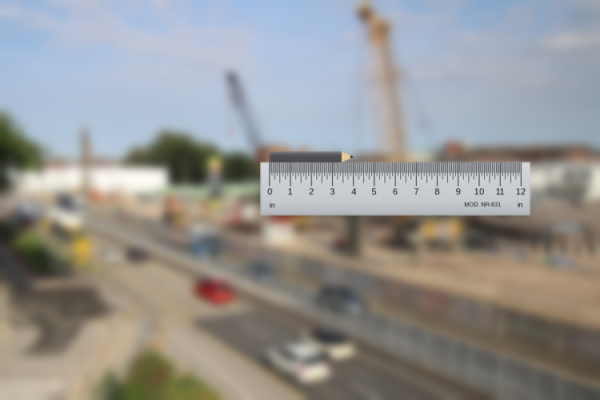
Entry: **4** in
